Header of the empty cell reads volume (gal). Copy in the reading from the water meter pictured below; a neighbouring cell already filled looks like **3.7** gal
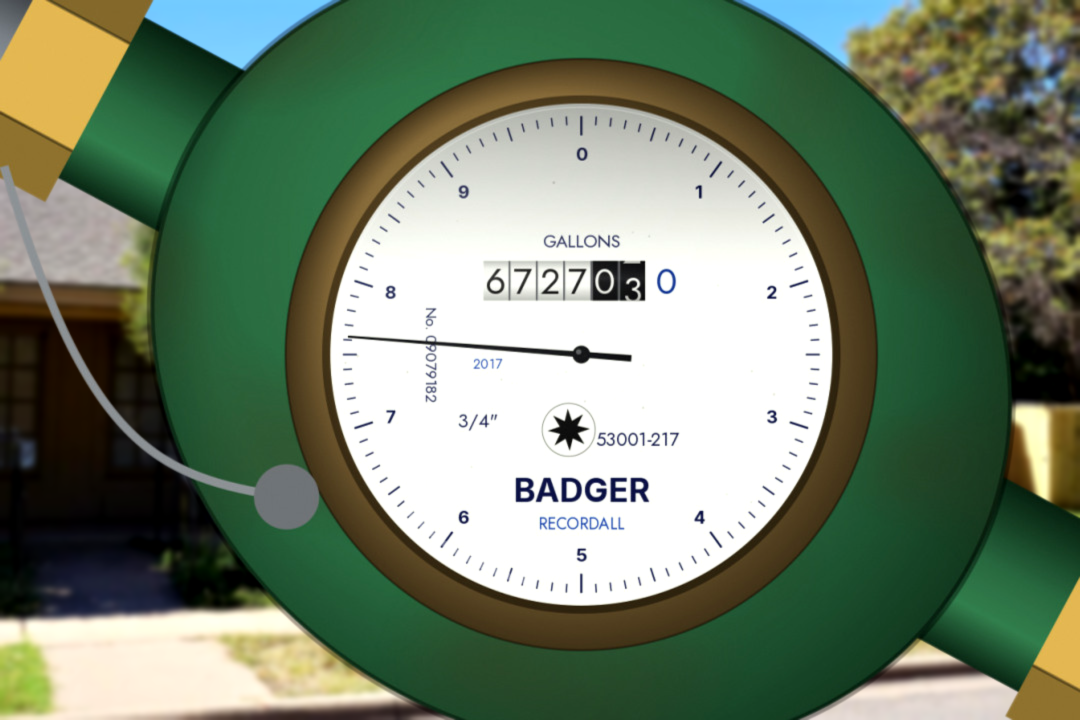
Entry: **6727027.6** gal
